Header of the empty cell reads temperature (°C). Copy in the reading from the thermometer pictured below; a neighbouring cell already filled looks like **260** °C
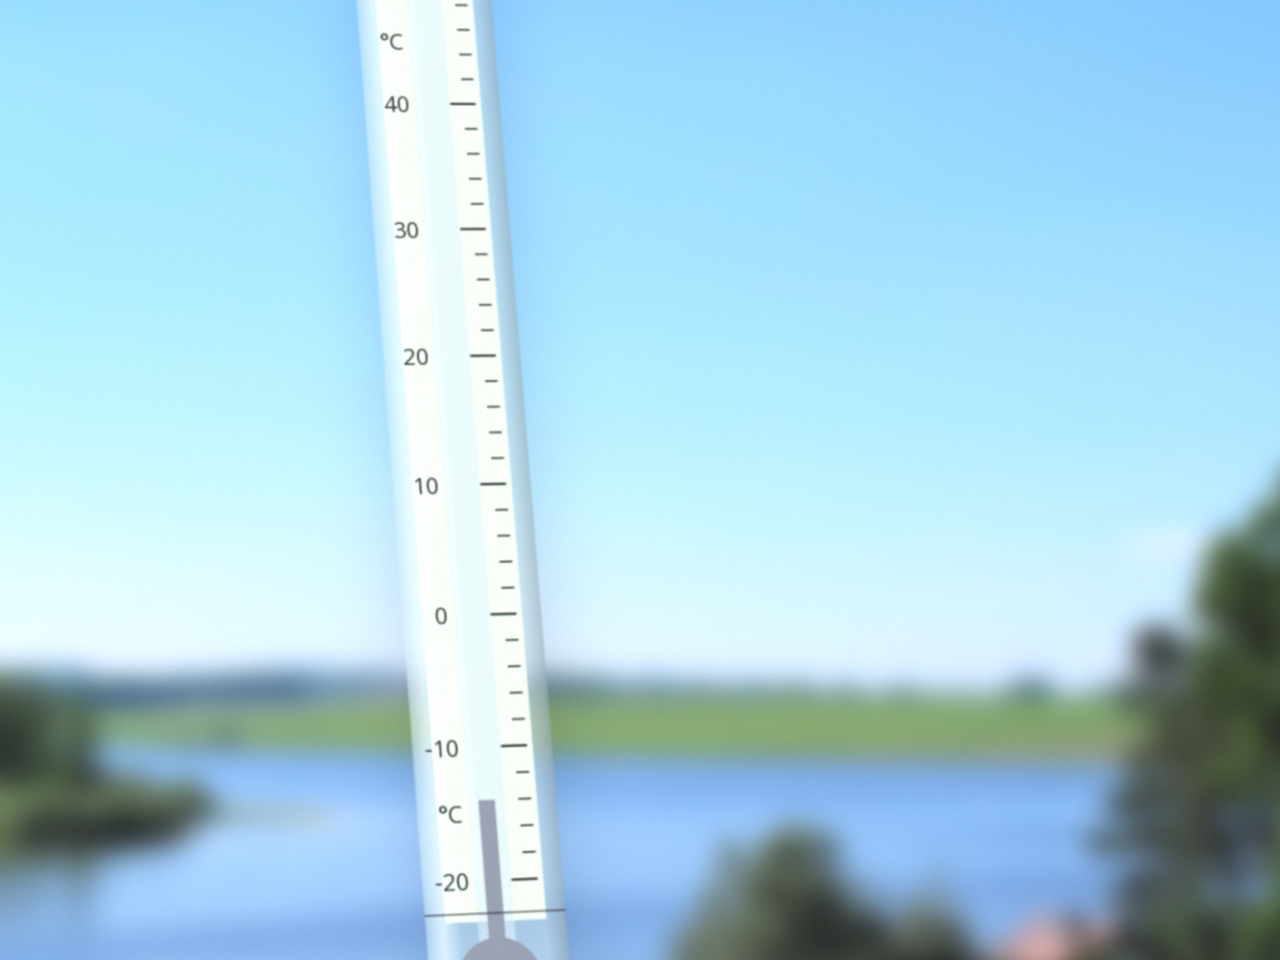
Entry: **-14** °C
